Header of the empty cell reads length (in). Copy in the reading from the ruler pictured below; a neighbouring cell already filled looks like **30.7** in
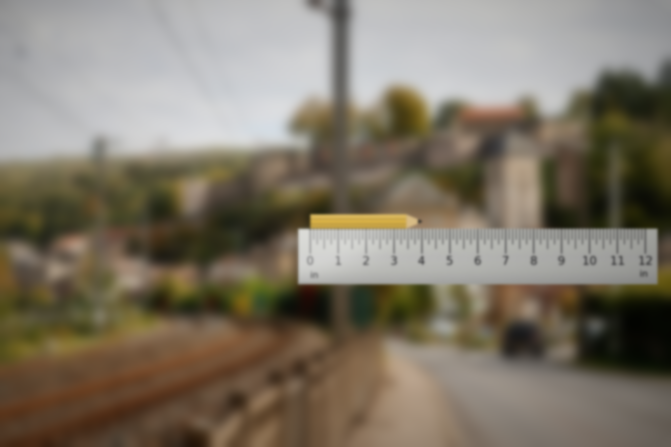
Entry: **4** in
